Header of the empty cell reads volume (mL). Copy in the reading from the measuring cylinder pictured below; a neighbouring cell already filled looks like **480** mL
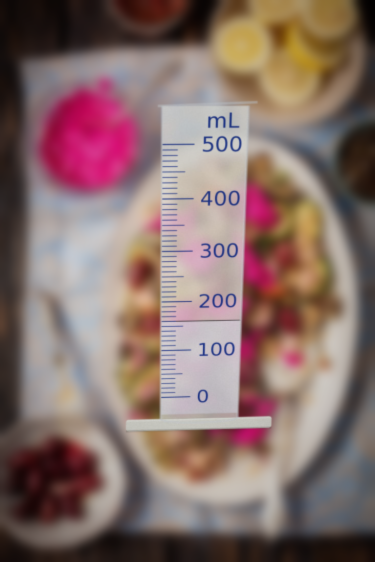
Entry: **160** mL
